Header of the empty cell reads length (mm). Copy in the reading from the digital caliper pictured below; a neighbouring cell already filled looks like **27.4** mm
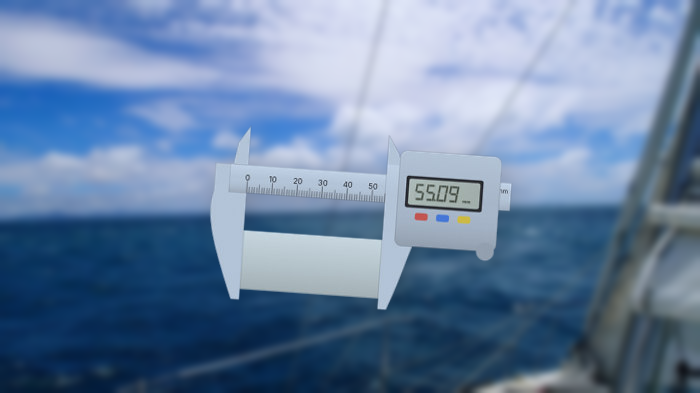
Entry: **55.09** mm
